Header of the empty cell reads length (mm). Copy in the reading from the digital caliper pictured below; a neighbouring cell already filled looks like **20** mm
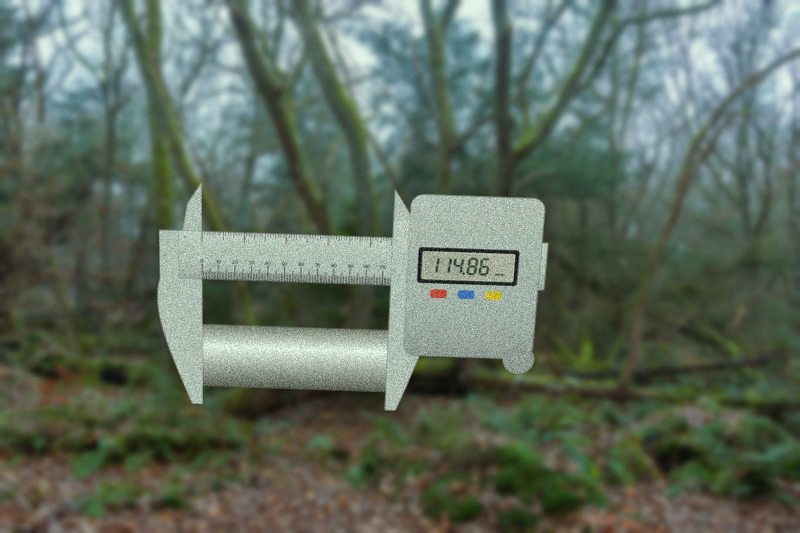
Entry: **114.86** mm
